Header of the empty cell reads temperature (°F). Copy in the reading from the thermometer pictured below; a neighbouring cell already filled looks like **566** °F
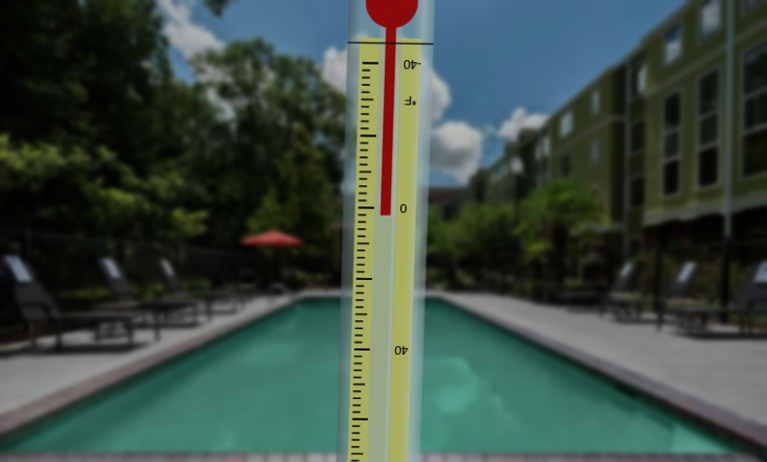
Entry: **2** °F
